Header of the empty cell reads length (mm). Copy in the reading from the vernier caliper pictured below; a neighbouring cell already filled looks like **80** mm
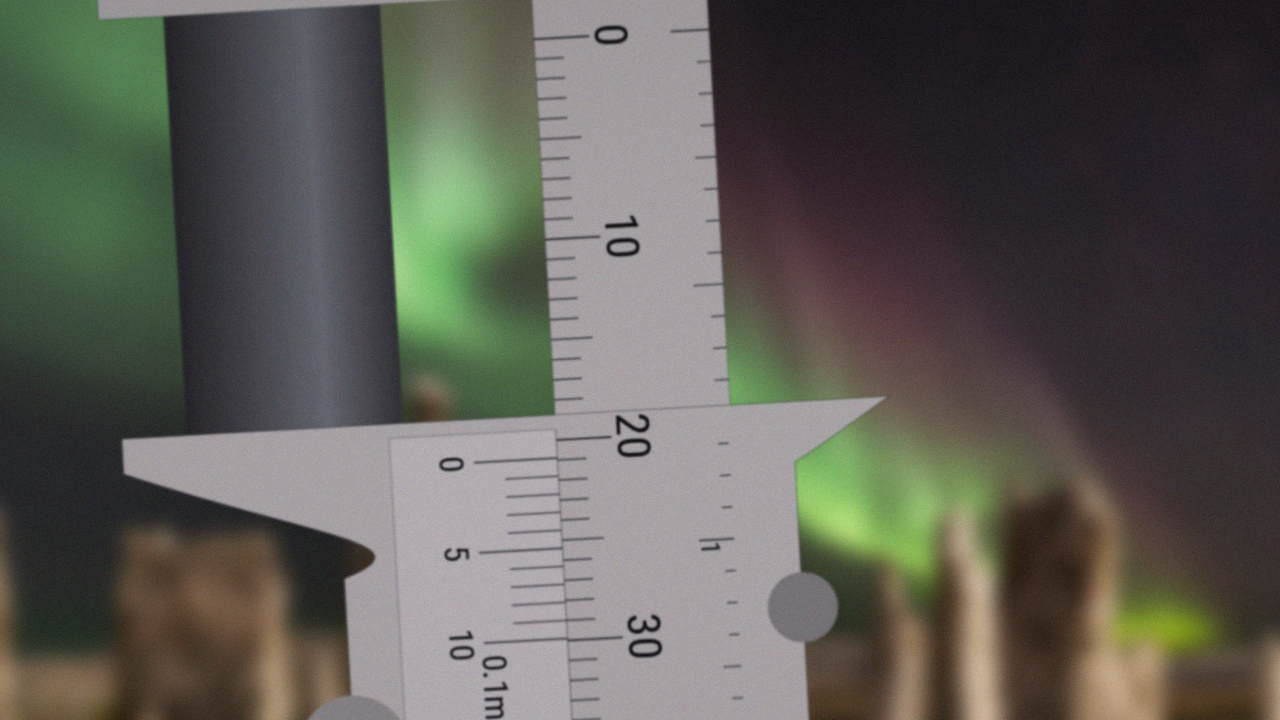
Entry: **20.9** mm
